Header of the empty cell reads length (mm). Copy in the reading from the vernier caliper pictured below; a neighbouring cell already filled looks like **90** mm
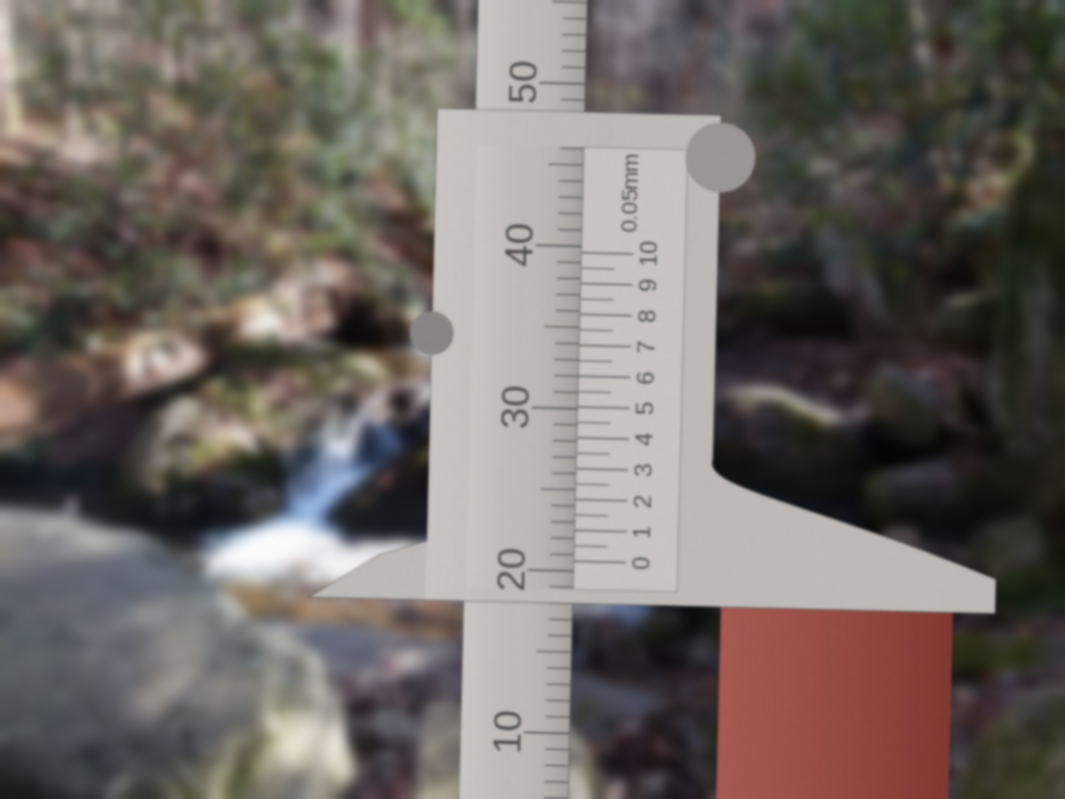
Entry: **20.6** mm
